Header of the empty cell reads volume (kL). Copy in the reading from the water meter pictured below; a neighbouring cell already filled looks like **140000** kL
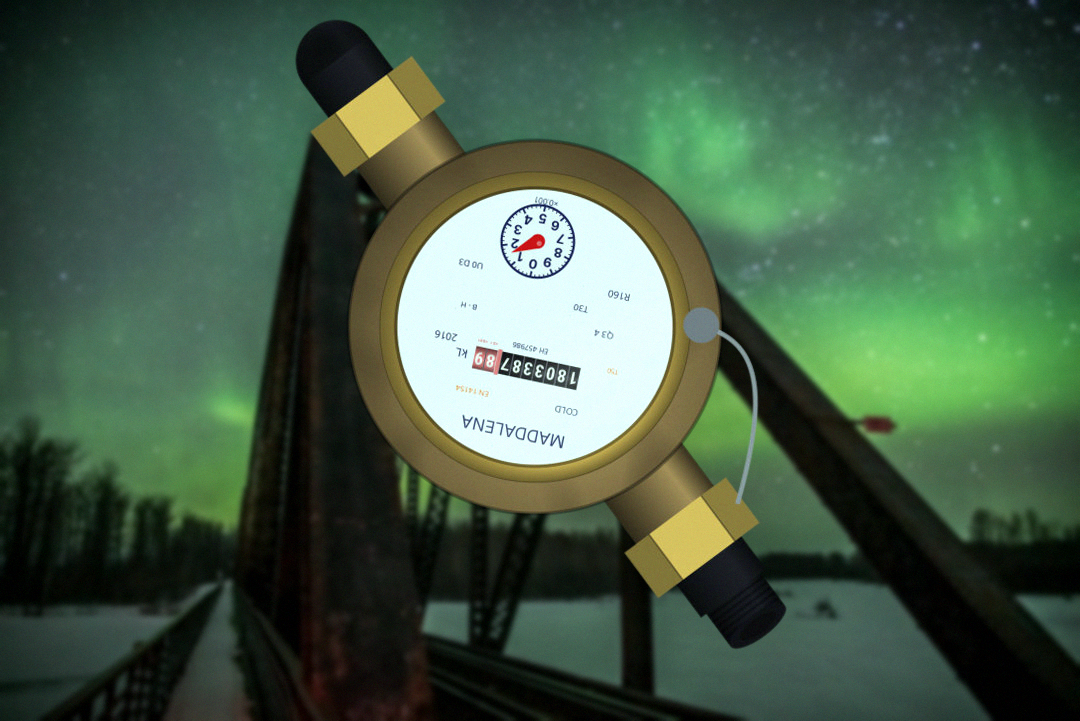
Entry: **1803387.891** kL
